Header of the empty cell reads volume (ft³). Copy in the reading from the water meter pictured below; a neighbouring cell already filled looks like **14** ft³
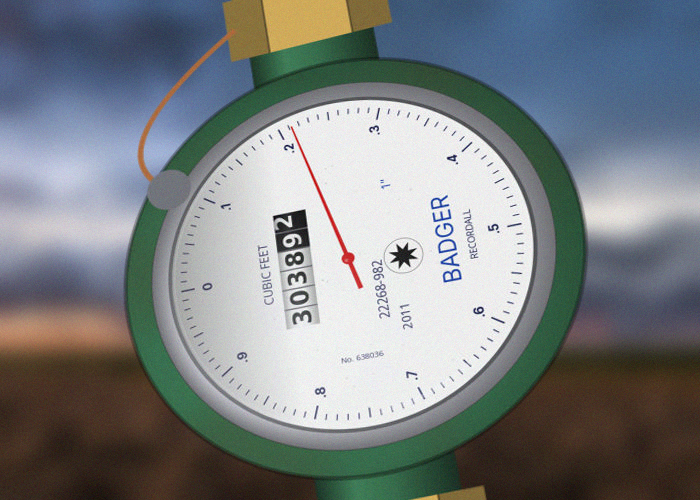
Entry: **303892.21** ft³
